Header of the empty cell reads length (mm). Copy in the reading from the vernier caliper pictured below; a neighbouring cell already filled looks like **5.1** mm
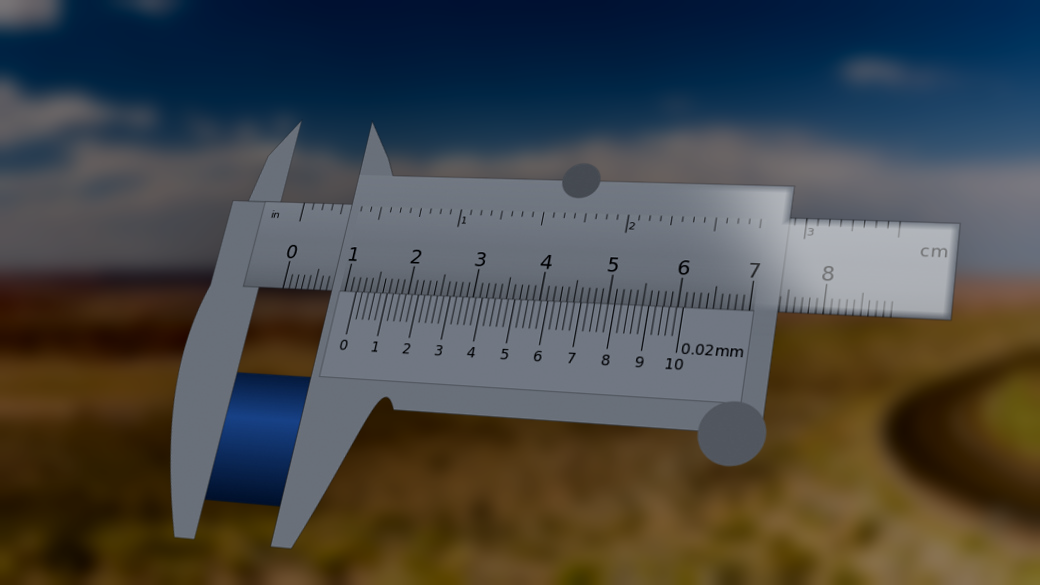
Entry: **11.8** mm
